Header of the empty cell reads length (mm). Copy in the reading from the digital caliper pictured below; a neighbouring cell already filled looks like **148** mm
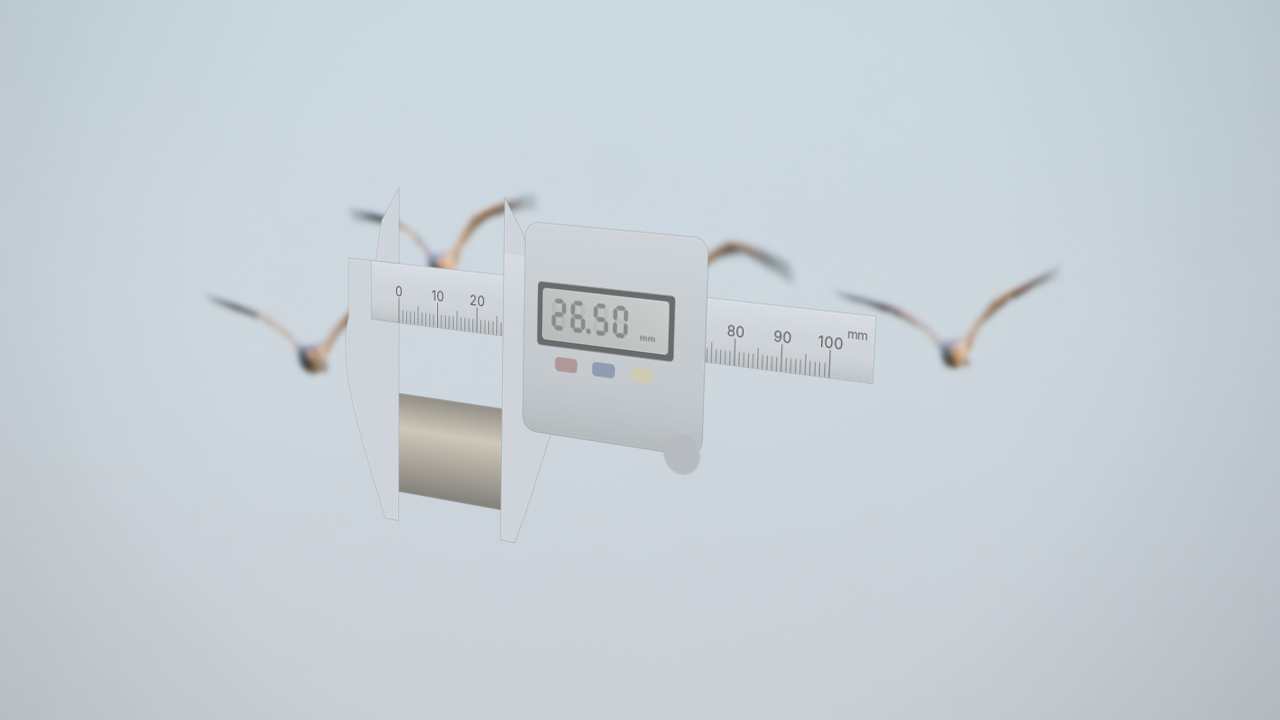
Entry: **26.50** mm
